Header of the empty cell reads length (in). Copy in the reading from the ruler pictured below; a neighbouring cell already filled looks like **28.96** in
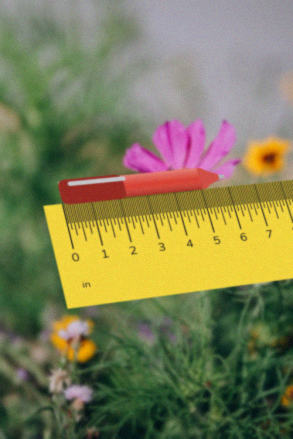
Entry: **6** in
